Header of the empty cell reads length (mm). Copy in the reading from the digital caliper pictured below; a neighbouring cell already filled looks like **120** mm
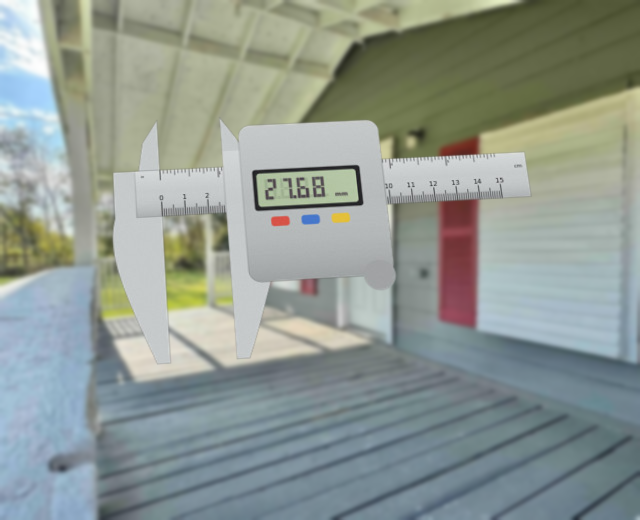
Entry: **27.68** mm
